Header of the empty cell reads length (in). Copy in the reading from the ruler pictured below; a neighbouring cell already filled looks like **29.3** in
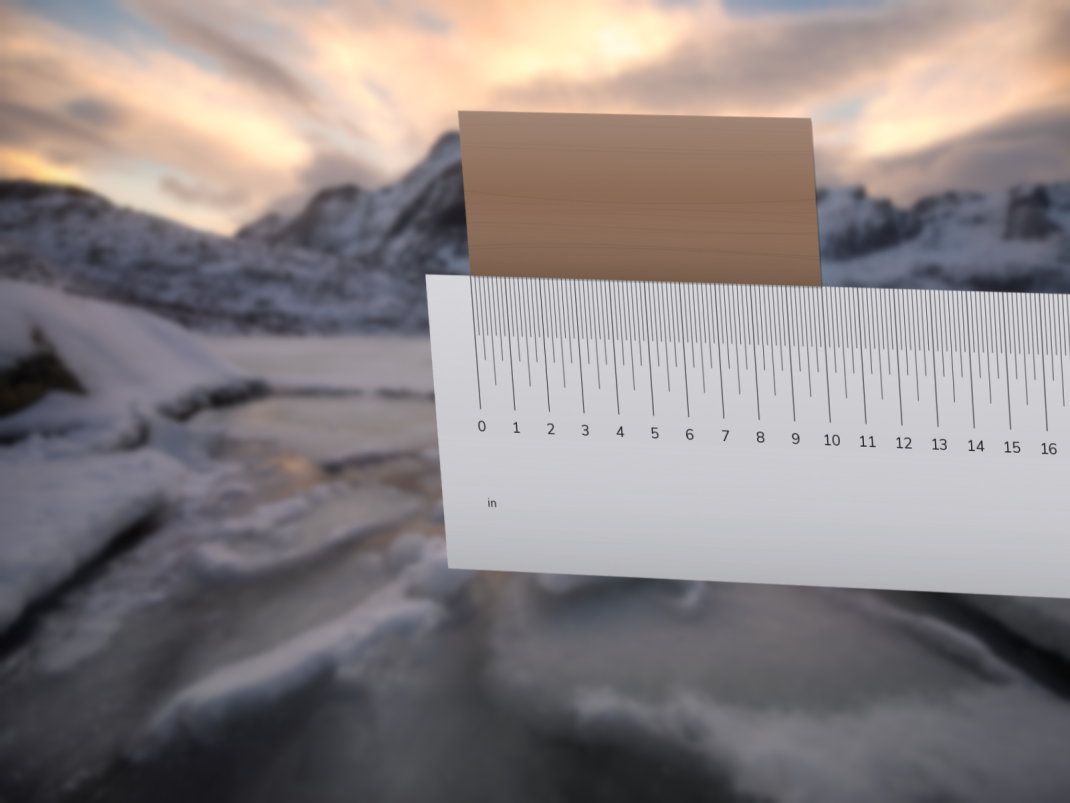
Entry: **10** in
